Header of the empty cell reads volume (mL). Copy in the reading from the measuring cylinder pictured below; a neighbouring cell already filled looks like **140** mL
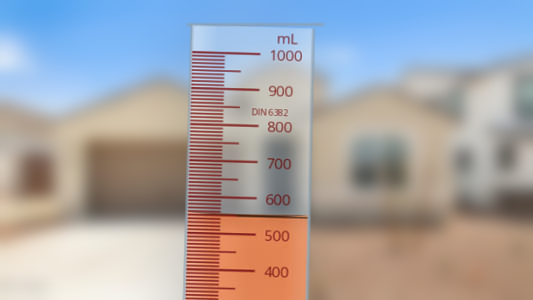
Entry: **550** mL
